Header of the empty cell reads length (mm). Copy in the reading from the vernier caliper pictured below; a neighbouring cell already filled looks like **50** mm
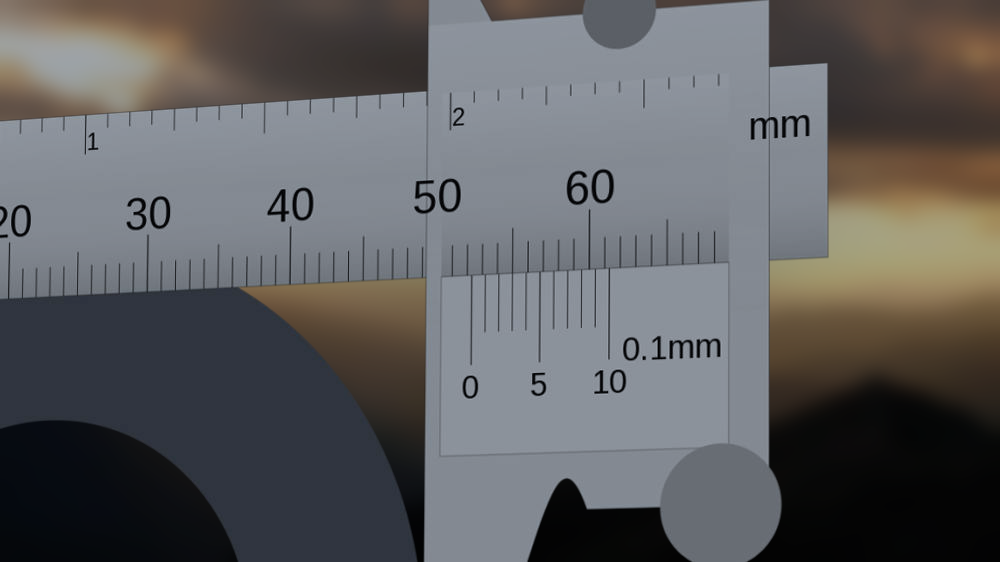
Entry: **52.3** mm
